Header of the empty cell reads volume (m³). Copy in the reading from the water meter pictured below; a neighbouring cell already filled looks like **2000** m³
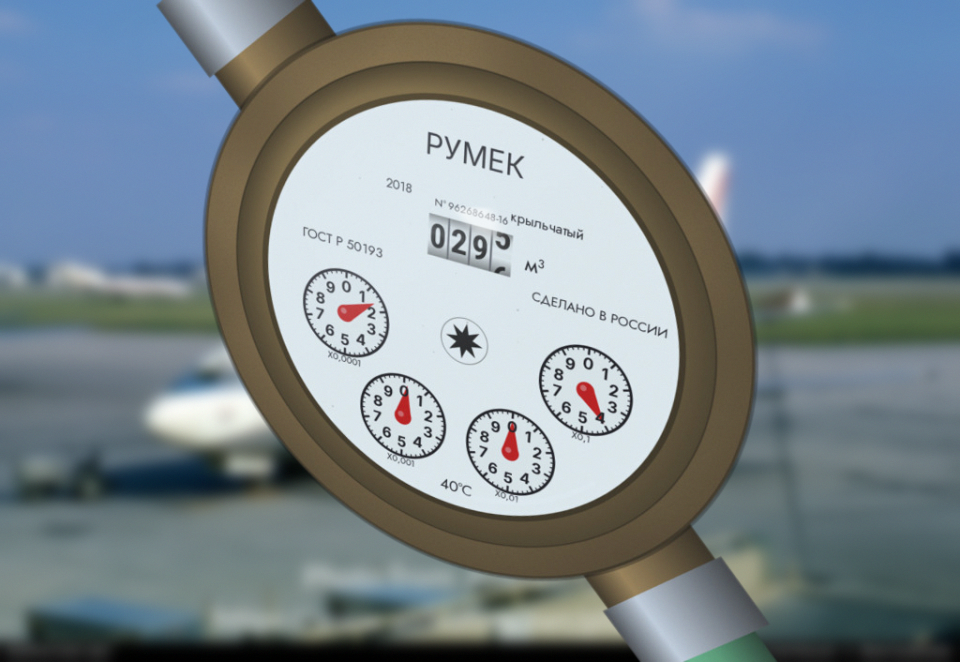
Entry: **295.4001** m³
